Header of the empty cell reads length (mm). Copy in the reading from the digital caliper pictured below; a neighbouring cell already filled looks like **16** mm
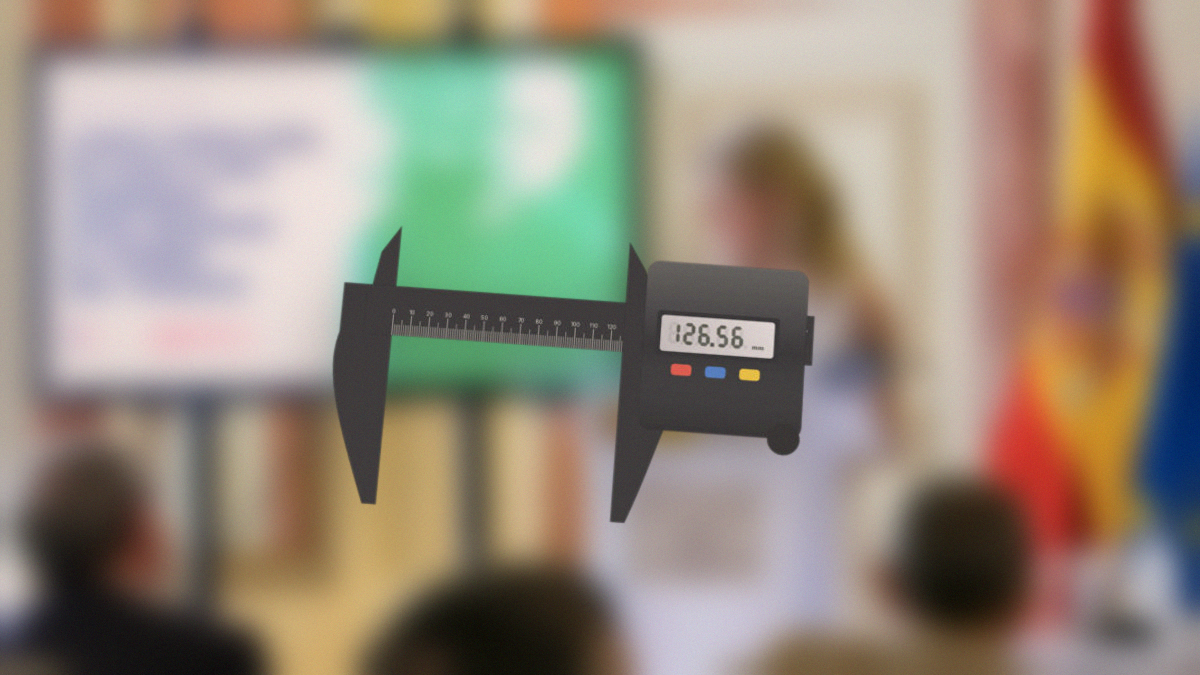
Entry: **126.56** mm
